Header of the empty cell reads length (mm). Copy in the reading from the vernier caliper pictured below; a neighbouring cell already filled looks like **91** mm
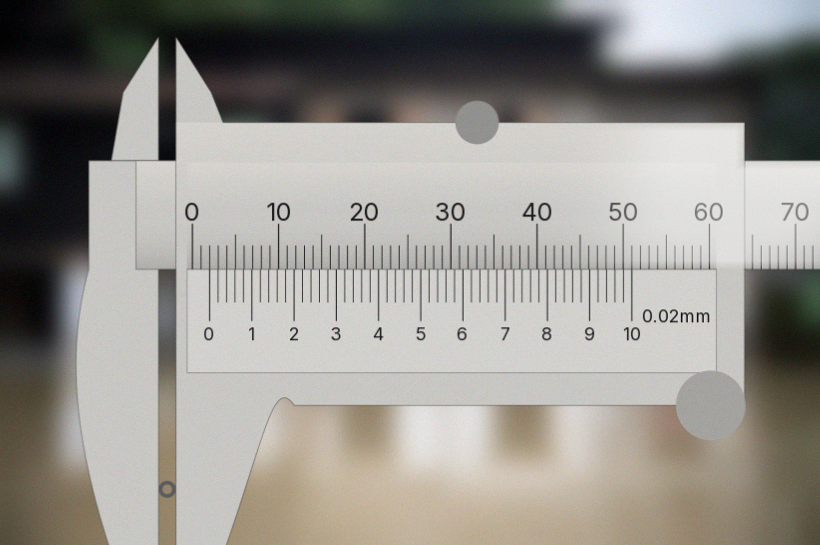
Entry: **2.0** mm
